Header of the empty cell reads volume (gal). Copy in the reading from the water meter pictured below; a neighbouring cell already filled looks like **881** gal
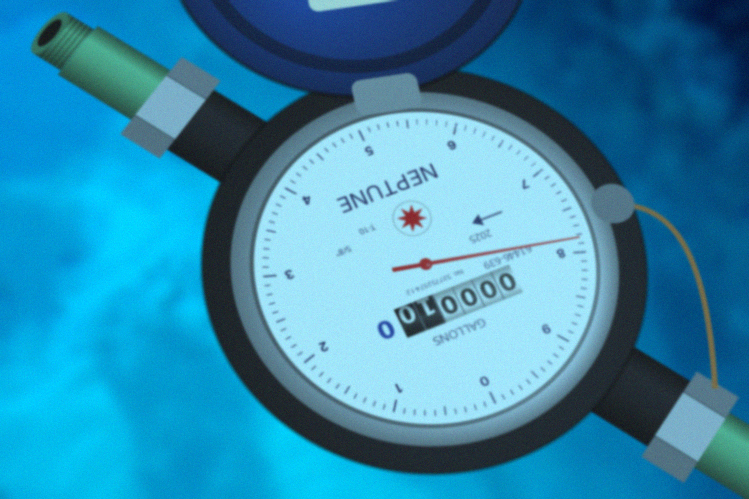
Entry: **97.8** gal
